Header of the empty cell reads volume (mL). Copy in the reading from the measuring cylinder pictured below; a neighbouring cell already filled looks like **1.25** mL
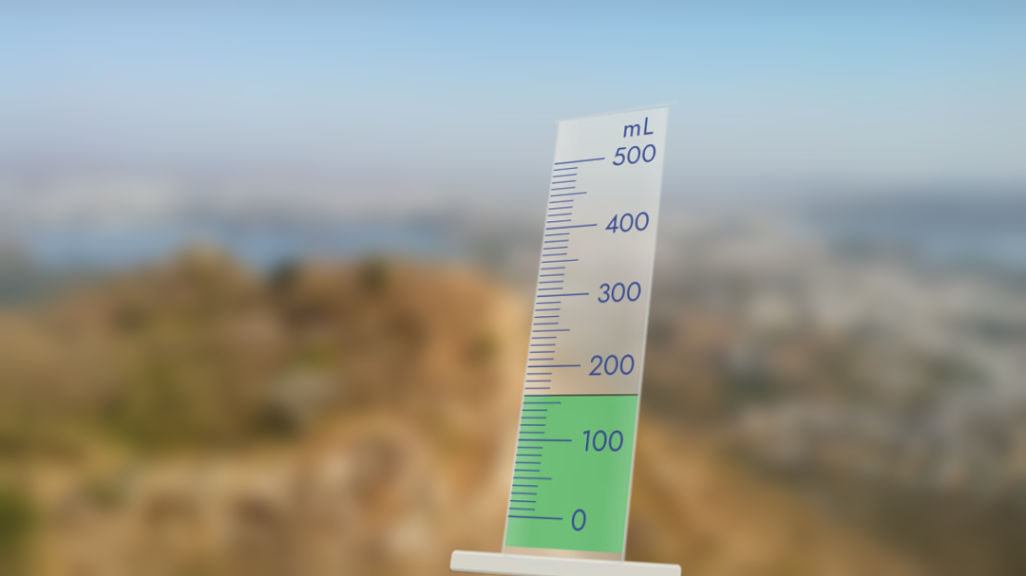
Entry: **160** mL
